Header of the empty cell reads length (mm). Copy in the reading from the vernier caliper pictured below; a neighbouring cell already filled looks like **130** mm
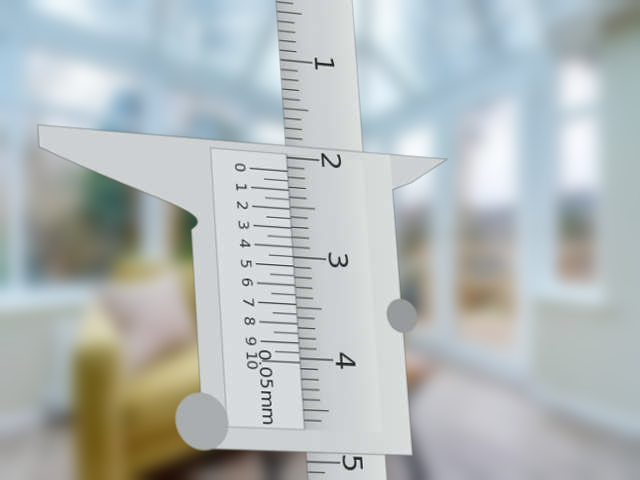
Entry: **21.4** mm
